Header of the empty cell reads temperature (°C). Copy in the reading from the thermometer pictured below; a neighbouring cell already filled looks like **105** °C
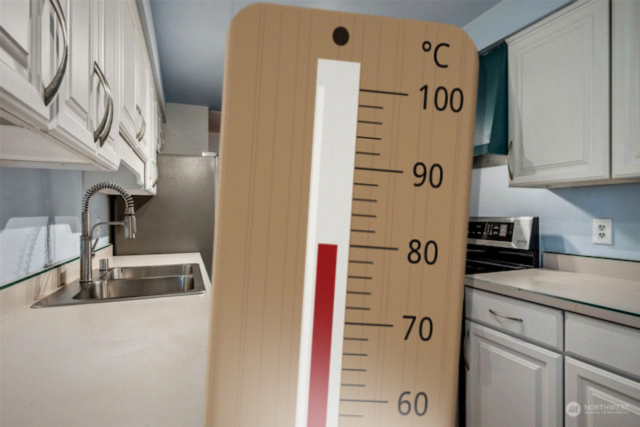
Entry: **80** °C
